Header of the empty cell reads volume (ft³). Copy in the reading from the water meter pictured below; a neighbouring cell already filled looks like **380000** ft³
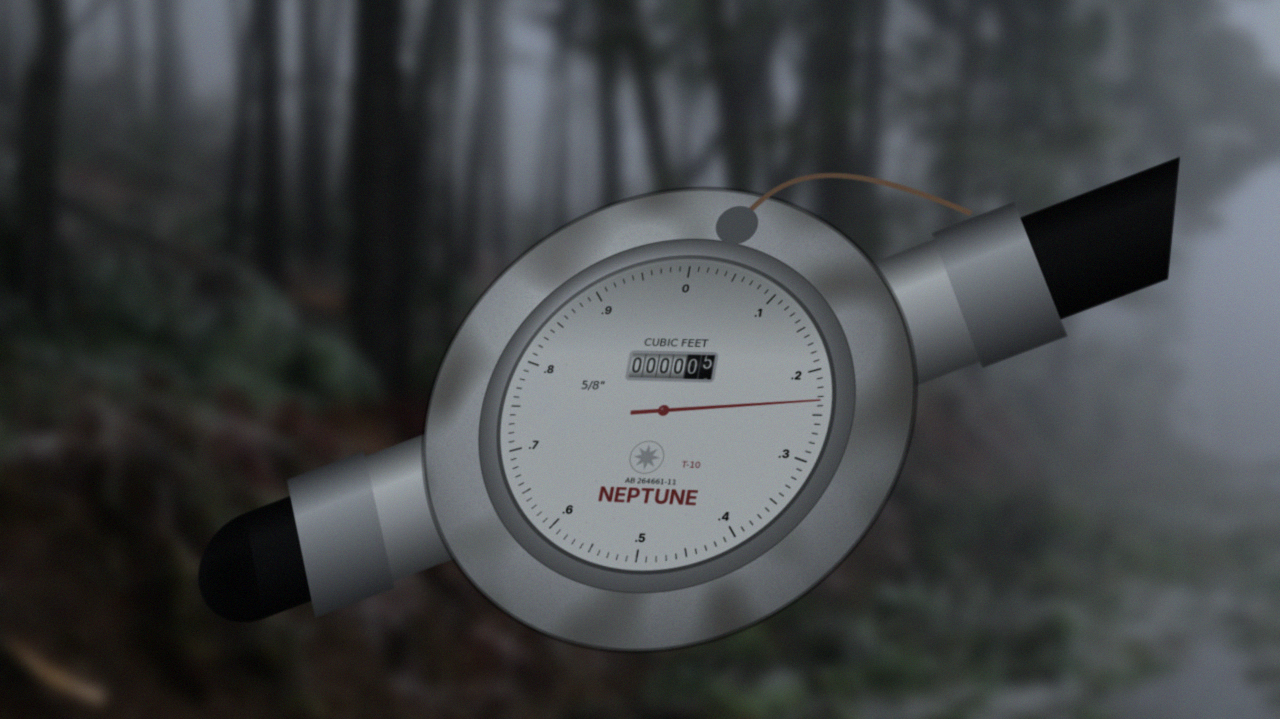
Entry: **5.23** ft³
